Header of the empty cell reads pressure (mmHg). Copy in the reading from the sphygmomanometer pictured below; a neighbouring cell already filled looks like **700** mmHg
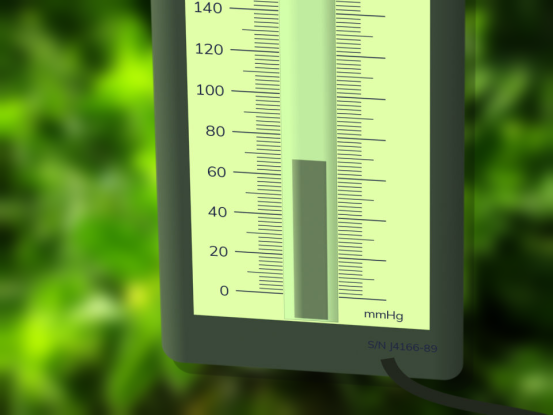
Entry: **68** mmHg
